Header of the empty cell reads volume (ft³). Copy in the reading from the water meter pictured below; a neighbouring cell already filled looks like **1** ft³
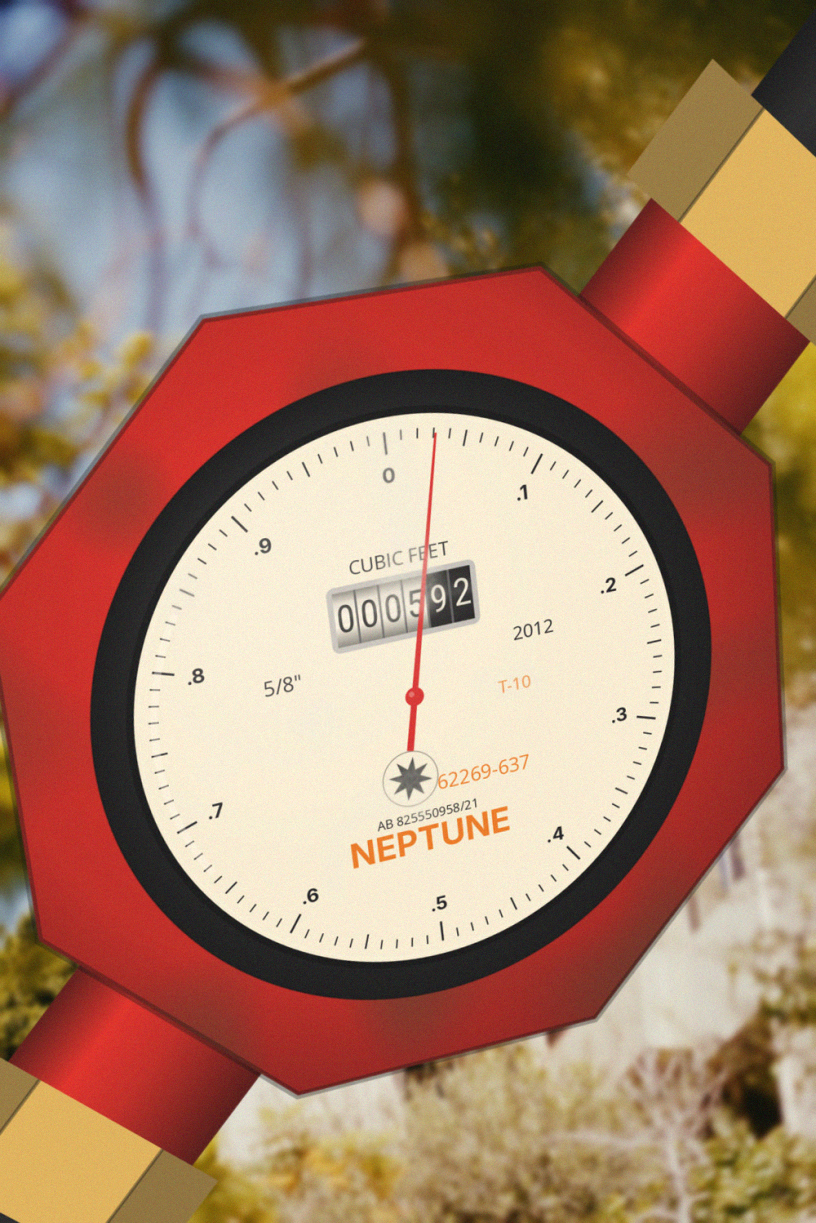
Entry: **592.03** ft³
